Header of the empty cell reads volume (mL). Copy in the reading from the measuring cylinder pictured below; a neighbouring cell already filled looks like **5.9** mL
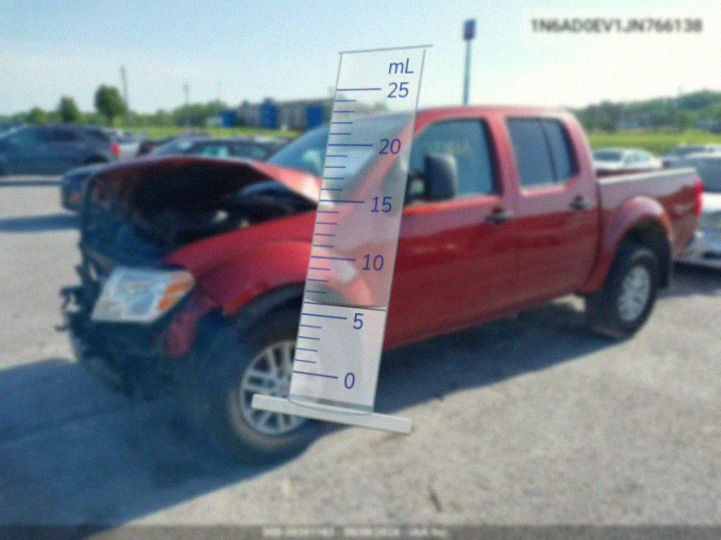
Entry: **6** mL
